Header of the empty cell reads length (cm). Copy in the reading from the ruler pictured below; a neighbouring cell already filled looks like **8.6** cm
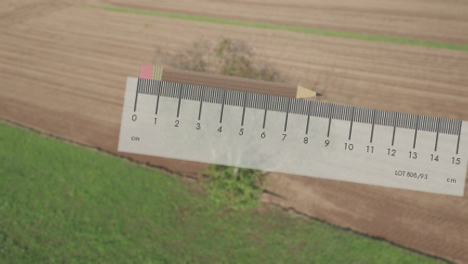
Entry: **8.5** cm
